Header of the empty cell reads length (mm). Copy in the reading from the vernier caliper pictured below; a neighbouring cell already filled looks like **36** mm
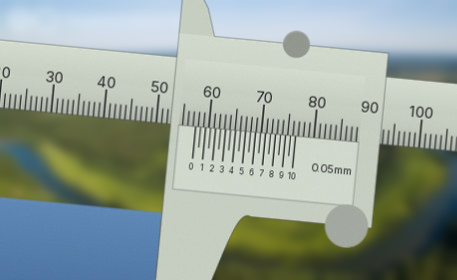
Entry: **57.5** mm
